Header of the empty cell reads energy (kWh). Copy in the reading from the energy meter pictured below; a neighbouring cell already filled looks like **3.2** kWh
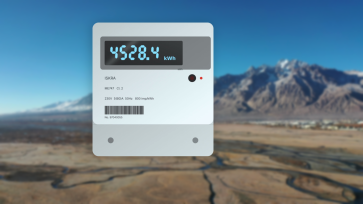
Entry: **4528.4** kWh
